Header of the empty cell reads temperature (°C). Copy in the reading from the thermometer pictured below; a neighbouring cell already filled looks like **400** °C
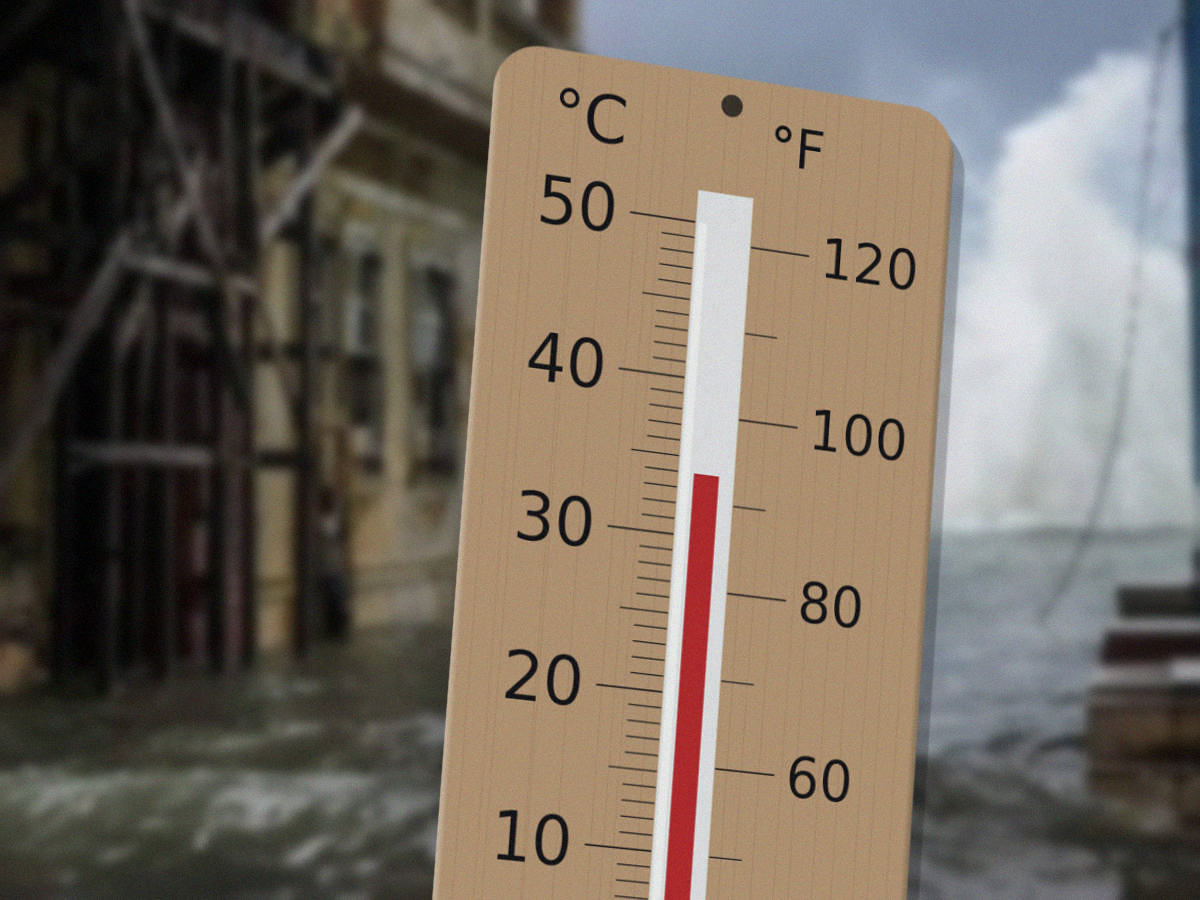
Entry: **34** °C
